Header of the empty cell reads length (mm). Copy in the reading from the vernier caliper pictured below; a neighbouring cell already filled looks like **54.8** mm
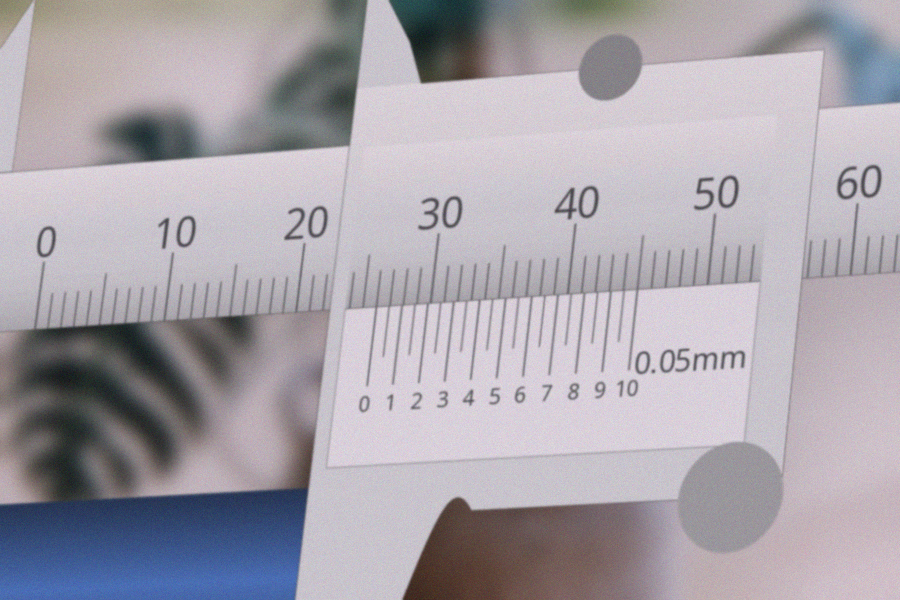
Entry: **26.0** mm
